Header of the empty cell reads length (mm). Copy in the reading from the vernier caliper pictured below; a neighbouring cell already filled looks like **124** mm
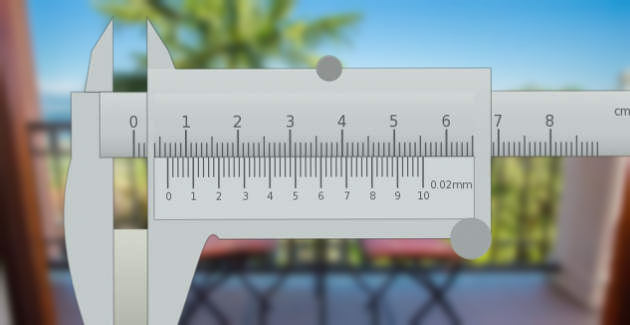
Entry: **6.5** mm
